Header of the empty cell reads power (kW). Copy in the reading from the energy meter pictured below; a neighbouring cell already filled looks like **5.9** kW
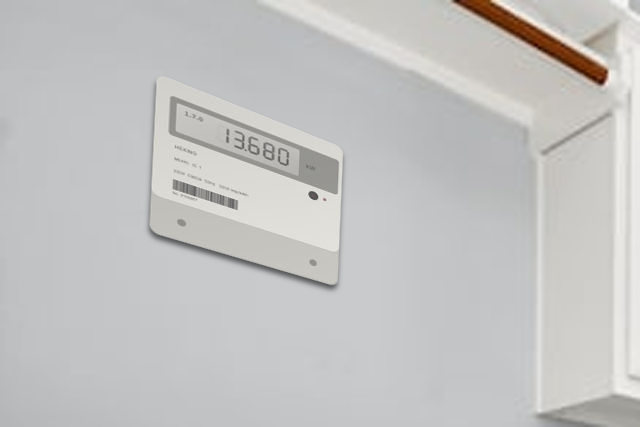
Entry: **13.680** kW
